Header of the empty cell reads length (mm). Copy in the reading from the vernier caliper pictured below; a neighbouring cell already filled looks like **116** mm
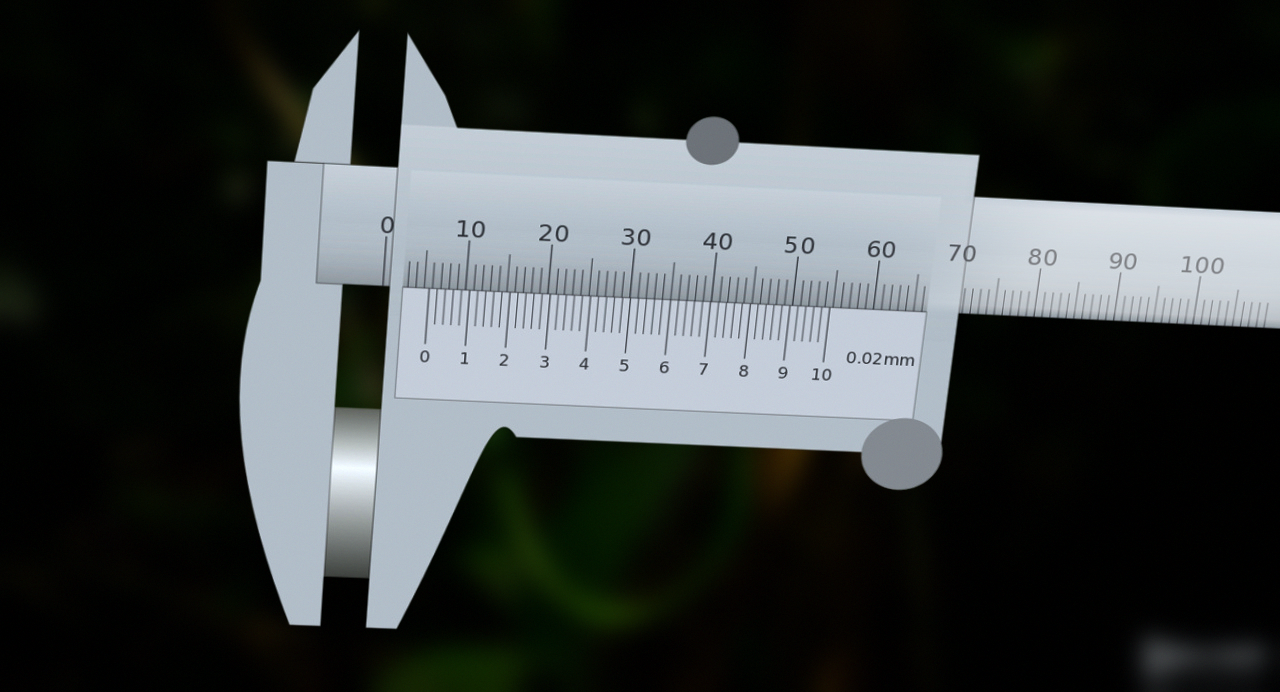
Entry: **5.6** mm
